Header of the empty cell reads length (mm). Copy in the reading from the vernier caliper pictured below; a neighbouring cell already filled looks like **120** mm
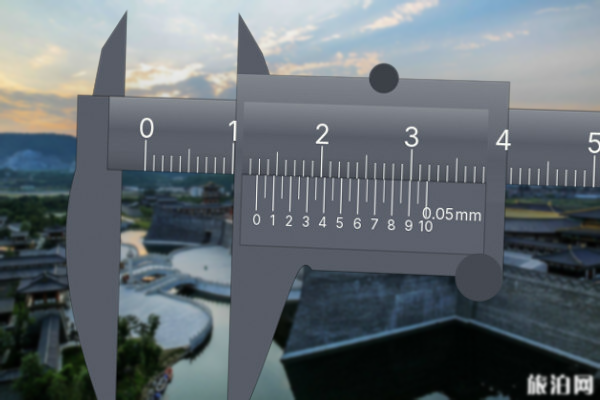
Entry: **12.8** mm
